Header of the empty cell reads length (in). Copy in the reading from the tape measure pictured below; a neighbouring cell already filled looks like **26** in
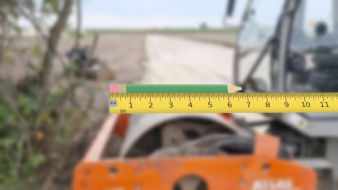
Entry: **7** in
